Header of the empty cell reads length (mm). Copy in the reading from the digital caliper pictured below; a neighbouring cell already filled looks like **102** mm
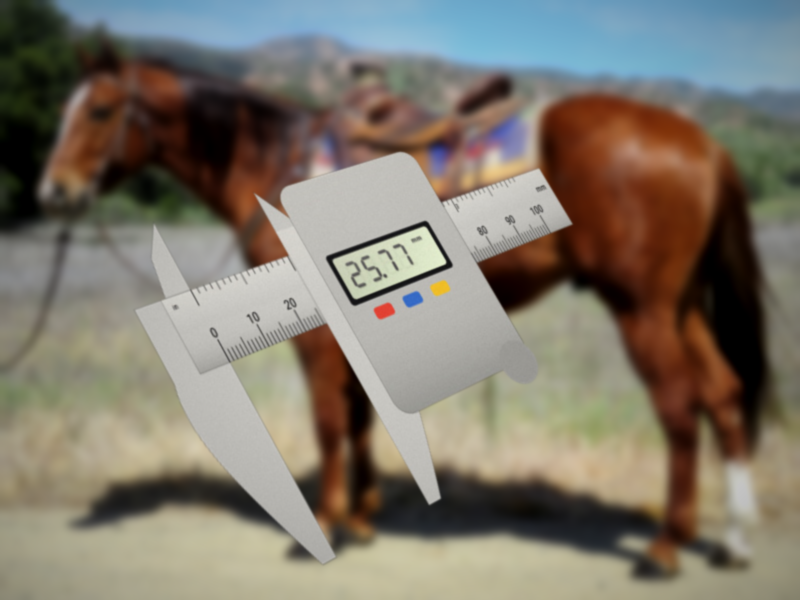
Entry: **25.77** mm
